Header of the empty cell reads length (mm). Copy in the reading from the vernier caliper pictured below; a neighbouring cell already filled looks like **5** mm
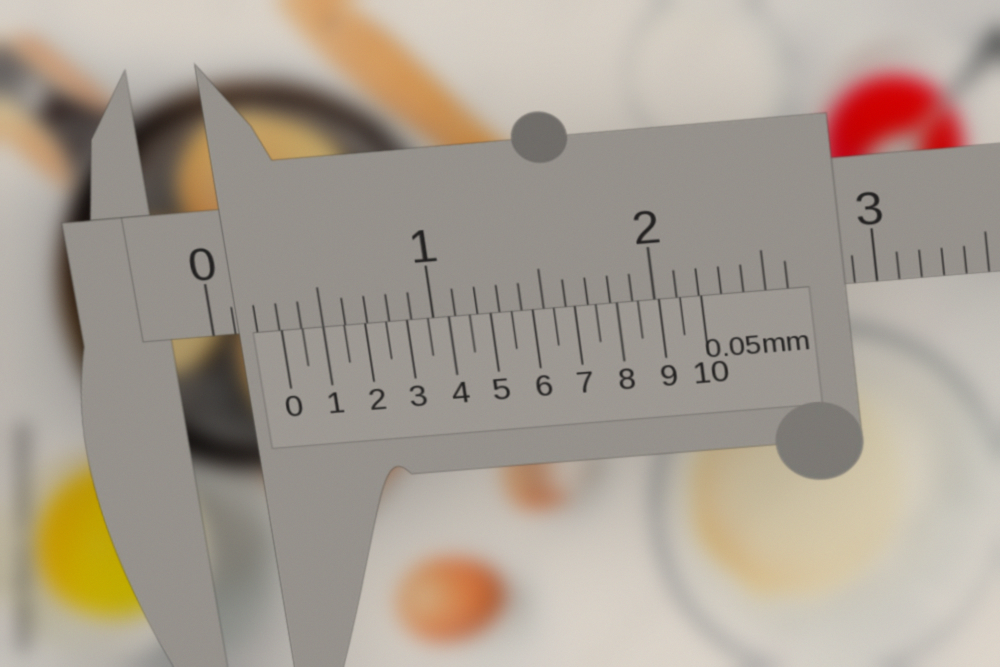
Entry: **3.1** mm
